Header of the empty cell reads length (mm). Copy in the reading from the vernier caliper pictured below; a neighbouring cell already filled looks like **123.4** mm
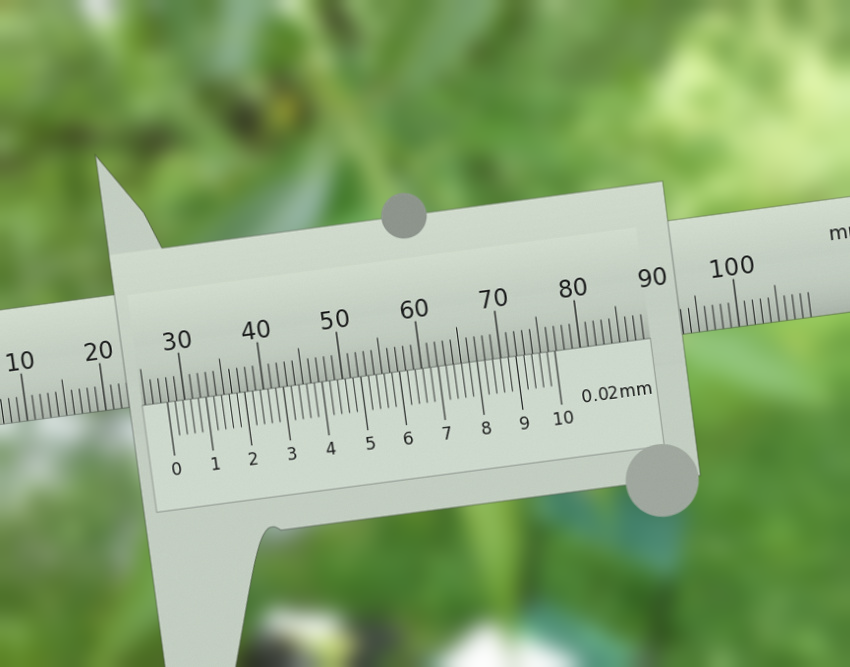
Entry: **27.8** mm
